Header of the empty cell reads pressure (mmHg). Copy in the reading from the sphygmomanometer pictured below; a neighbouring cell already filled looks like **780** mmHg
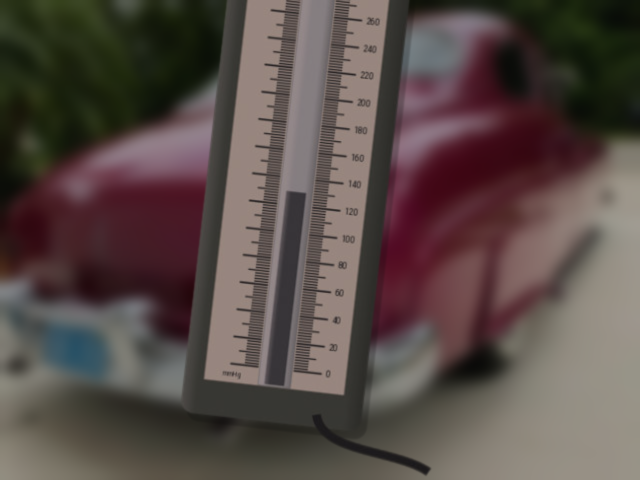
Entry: **130** mmHg
